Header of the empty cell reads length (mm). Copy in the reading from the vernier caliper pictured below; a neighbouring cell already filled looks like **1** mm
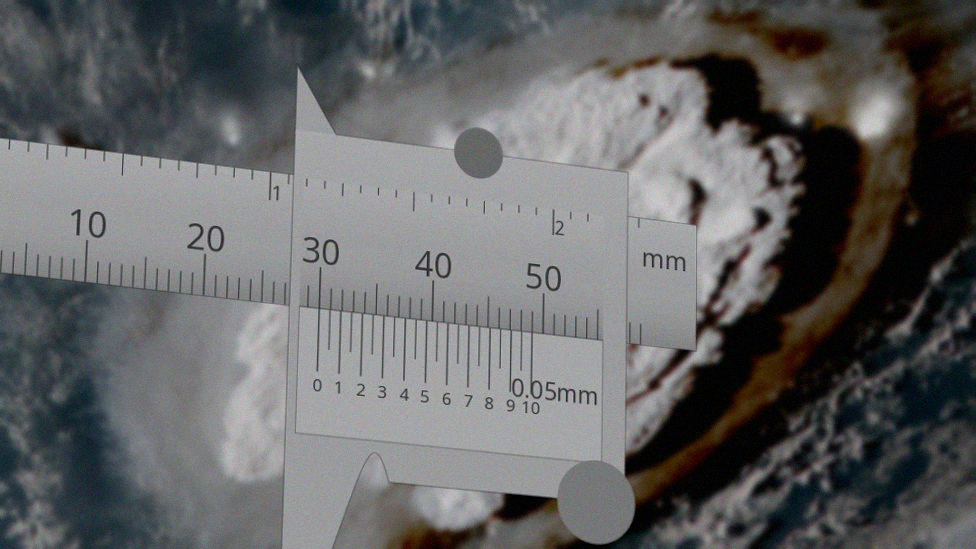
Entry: **30.0** mm
